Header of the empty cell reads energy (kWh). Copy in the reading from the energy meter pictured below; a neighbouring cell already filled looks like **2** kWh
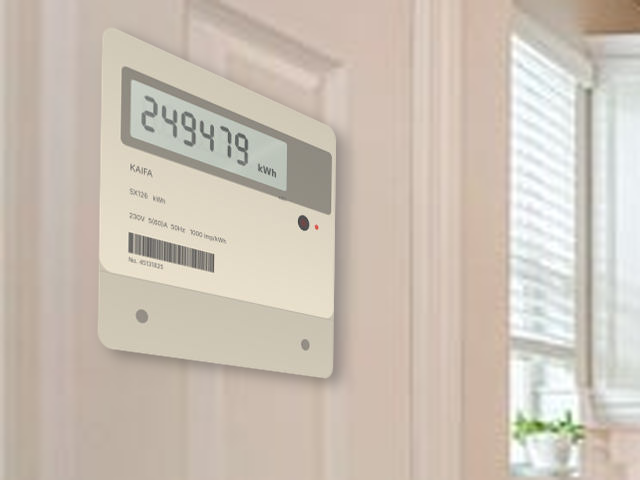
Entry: **249479** kWh
